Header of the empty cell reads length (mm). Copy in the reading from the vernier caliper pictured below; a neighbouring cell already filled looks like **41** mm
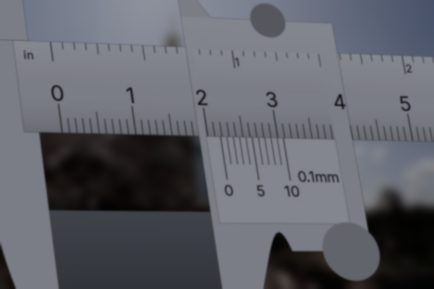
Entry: **21.8** mm
